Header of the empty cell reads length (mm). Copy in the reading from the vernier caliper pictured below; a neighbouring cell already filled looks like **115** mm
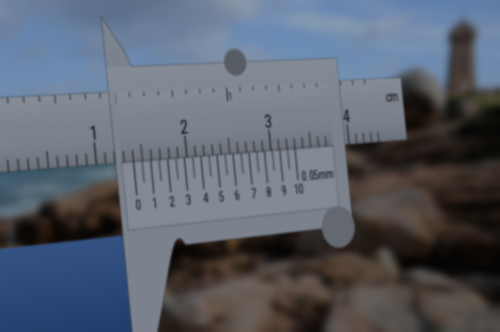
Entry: **14.0** mm
